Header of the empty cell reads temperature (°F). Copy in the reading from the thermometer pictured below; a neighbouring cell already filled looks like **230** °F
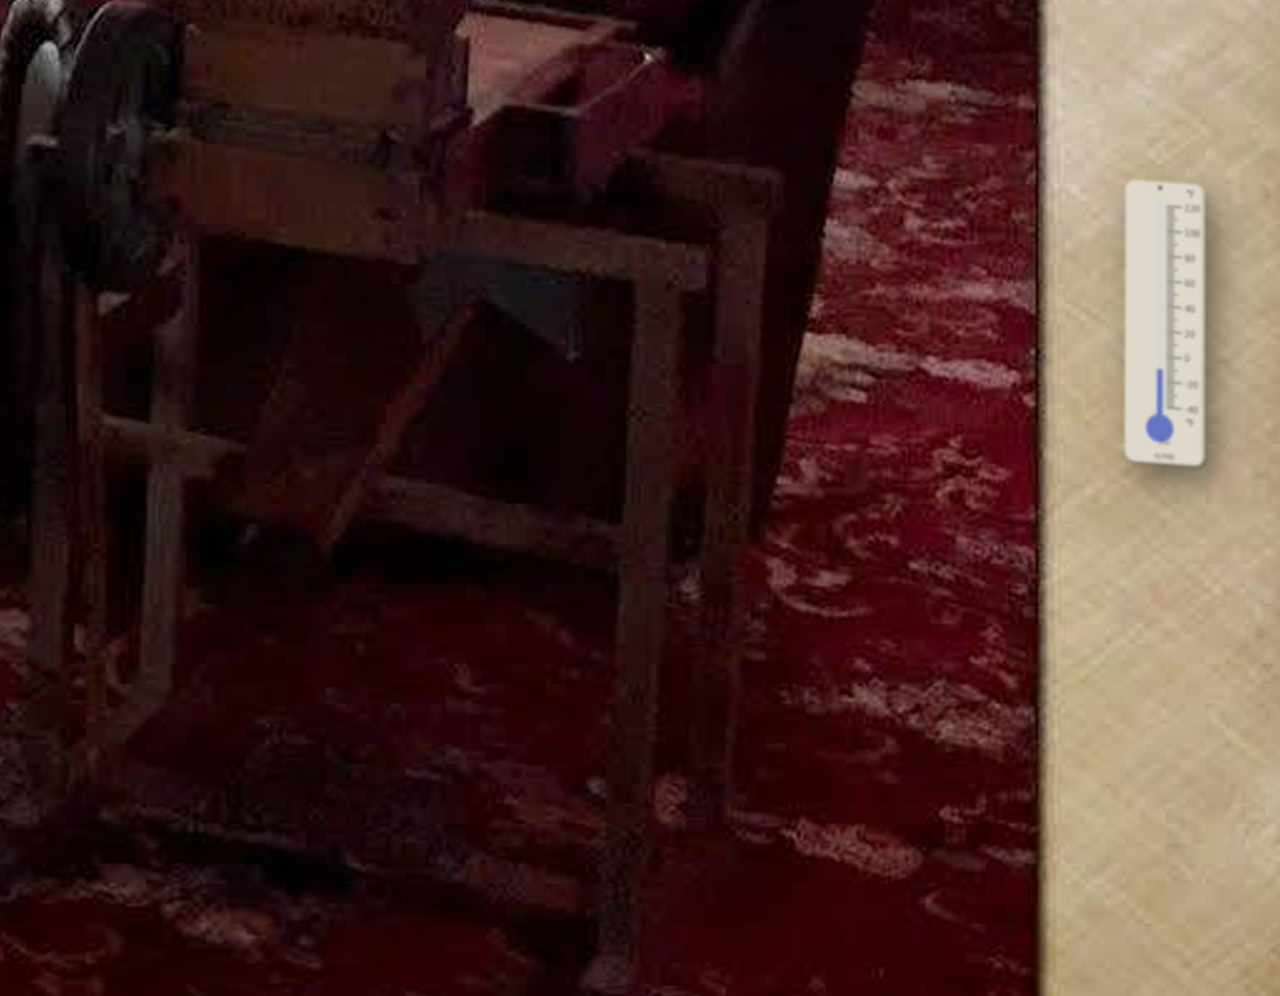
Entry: **-10** °F
